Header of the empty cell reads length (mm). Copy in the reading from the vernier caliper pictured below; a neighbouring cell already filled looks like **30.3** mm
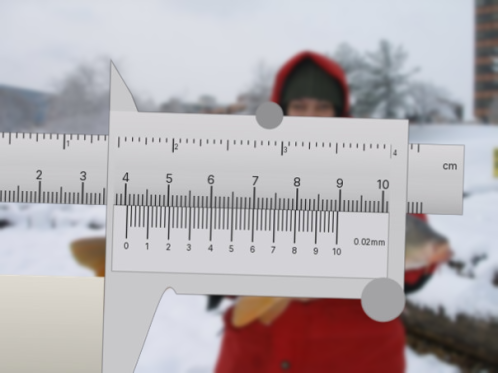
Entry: **40.5** mm
